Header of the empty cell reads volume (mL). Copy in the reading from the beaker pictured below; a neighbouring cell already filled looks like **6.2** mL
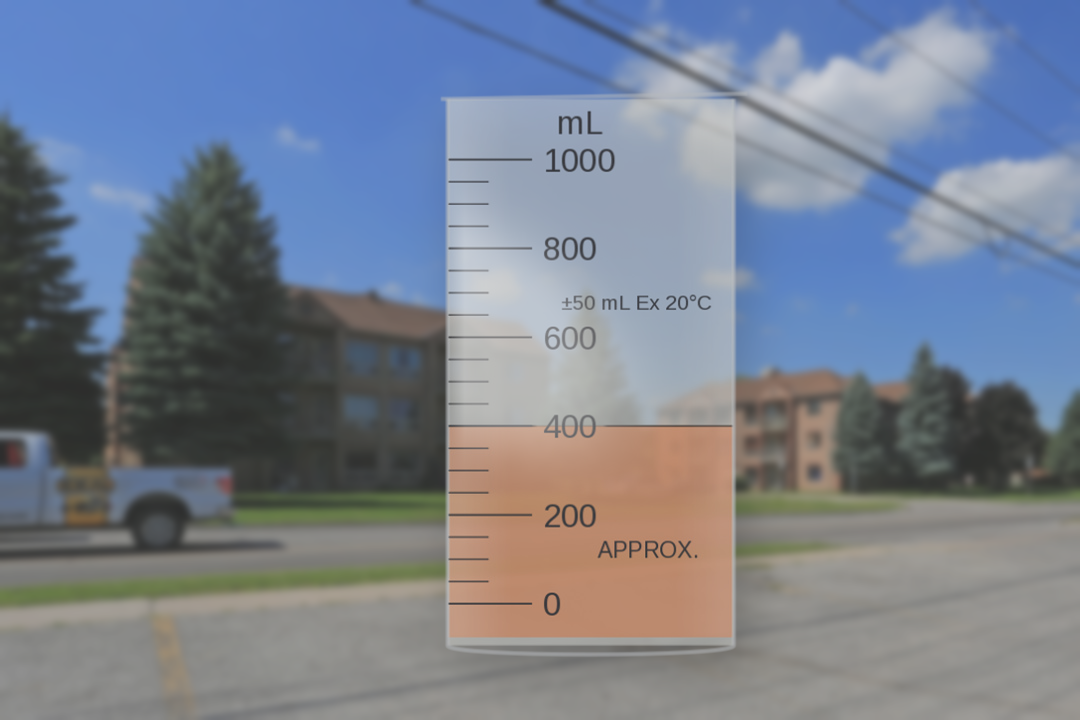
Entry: **400** mL
